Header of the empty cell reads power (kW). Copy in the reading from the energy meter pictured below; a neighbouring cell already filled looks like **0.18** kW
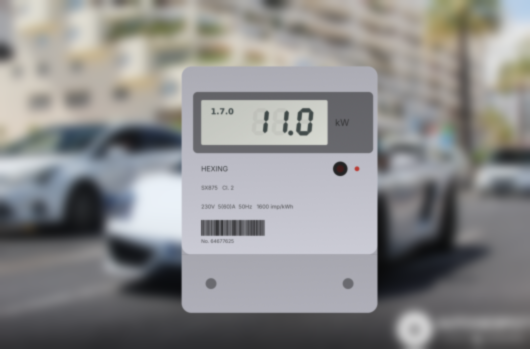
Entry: **11.0** kW
